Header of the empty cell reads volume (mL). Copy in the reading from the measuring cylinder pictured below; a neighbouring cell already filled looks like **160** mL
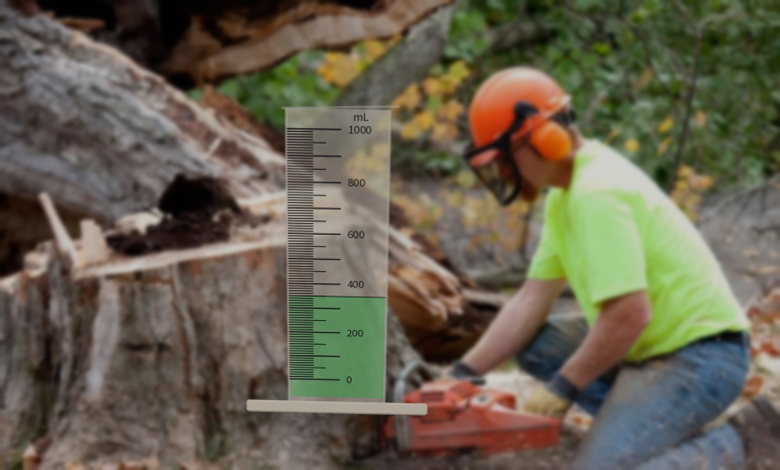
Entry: **350** mL
